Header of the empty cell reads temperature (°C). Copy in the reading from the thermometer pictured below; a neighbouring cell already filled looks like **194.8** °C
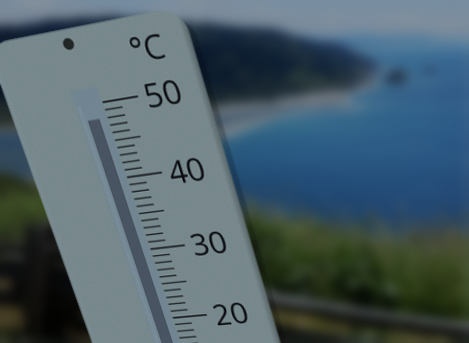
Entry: **48** °C
